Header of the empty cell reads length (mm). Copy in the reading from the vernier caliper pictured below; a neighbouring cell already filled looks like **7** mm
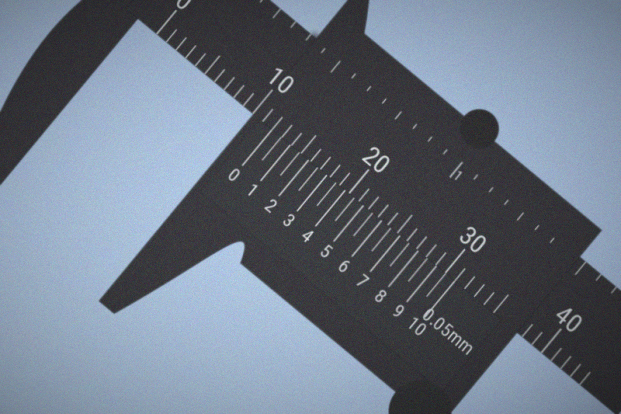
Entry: **12.0** mm
